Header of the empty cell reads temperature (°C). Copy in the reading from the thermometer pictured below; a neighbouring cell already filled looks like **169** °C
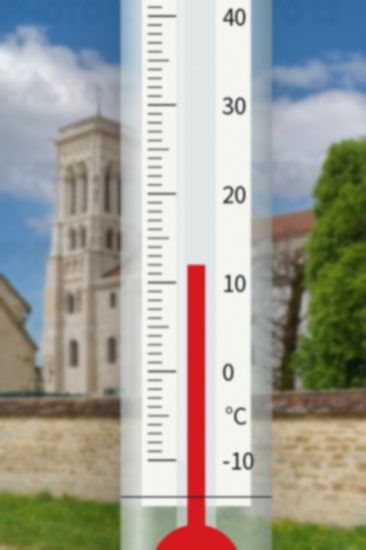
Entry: **12** °C
